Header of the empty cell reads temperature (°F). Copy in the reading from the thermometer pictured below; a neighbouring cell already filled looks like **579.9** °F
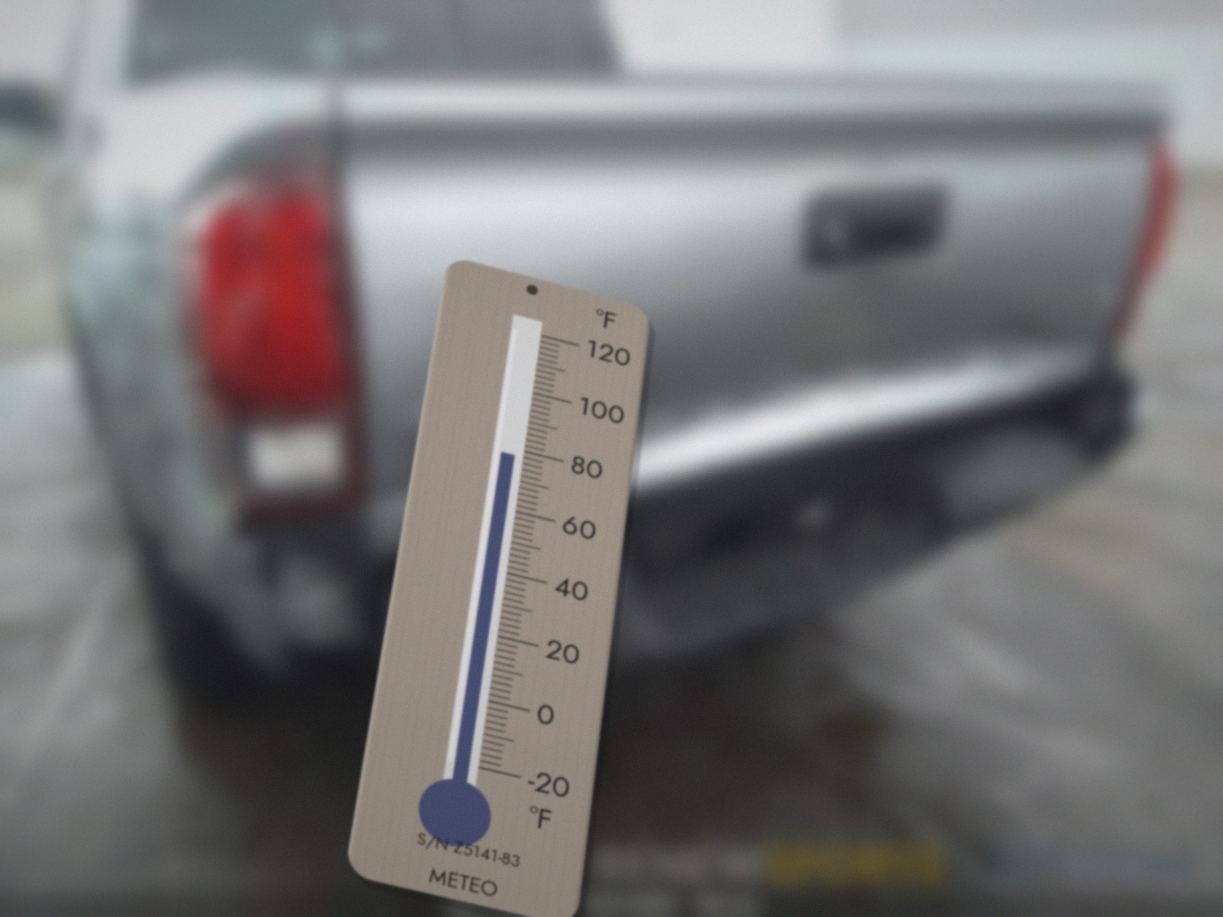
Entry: **78** °F
